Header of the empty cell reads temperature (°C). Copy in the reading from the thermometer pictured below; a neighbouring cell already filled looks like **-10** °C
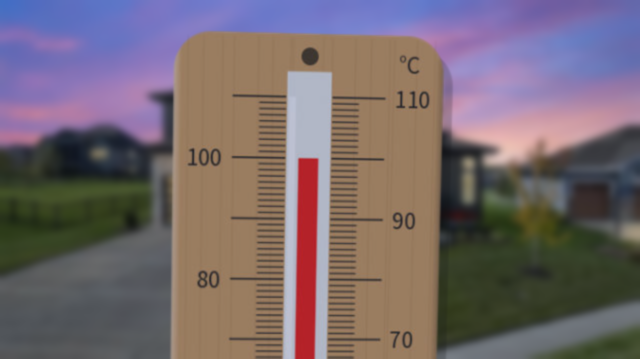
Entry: **100** °C
